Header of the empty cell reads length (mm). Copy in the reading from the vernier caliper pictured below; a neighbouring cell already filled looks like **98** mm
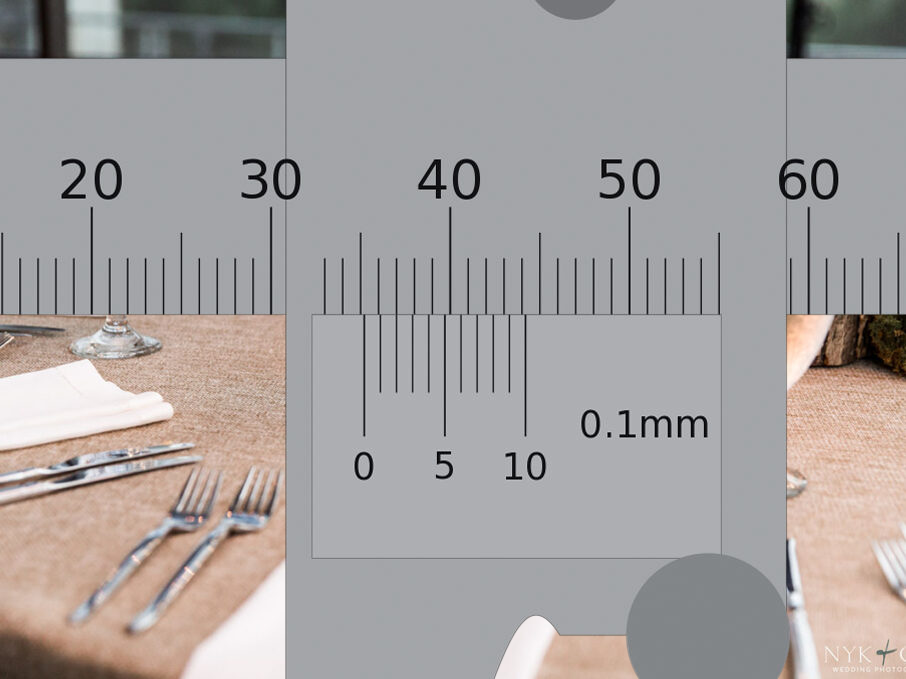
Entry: **35.2** mm
